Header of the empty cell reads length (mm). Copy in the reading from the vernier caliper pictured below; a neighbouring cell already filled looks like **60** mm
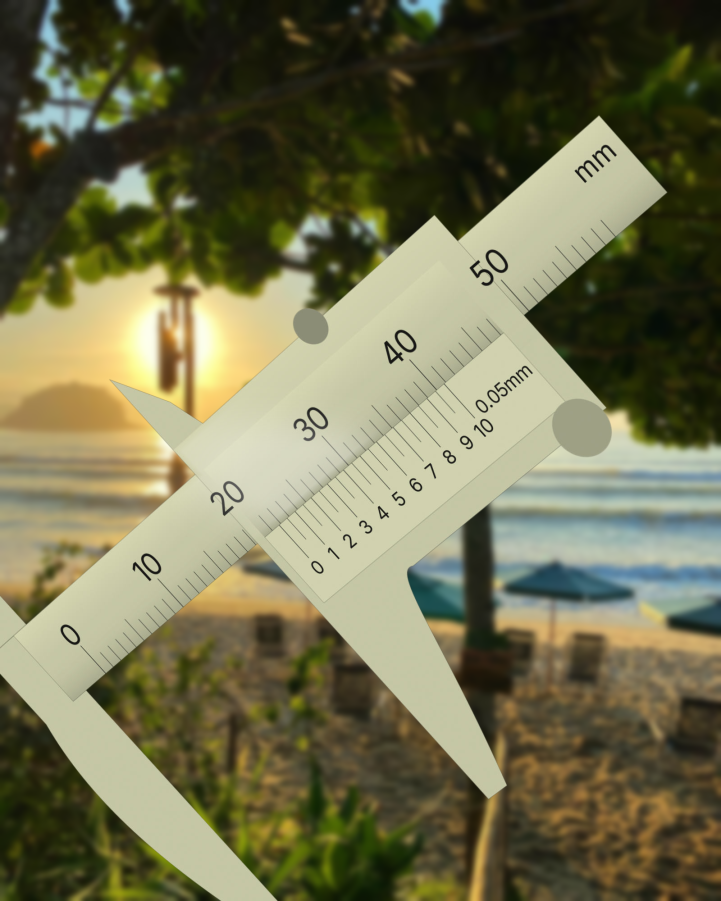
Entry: **21.8** mm
